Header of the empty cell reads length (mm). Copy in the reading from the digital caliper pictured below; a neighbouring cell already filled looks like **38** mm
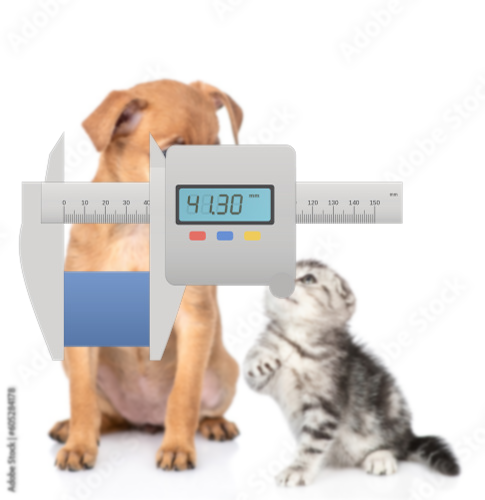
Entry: **41.30** mm
